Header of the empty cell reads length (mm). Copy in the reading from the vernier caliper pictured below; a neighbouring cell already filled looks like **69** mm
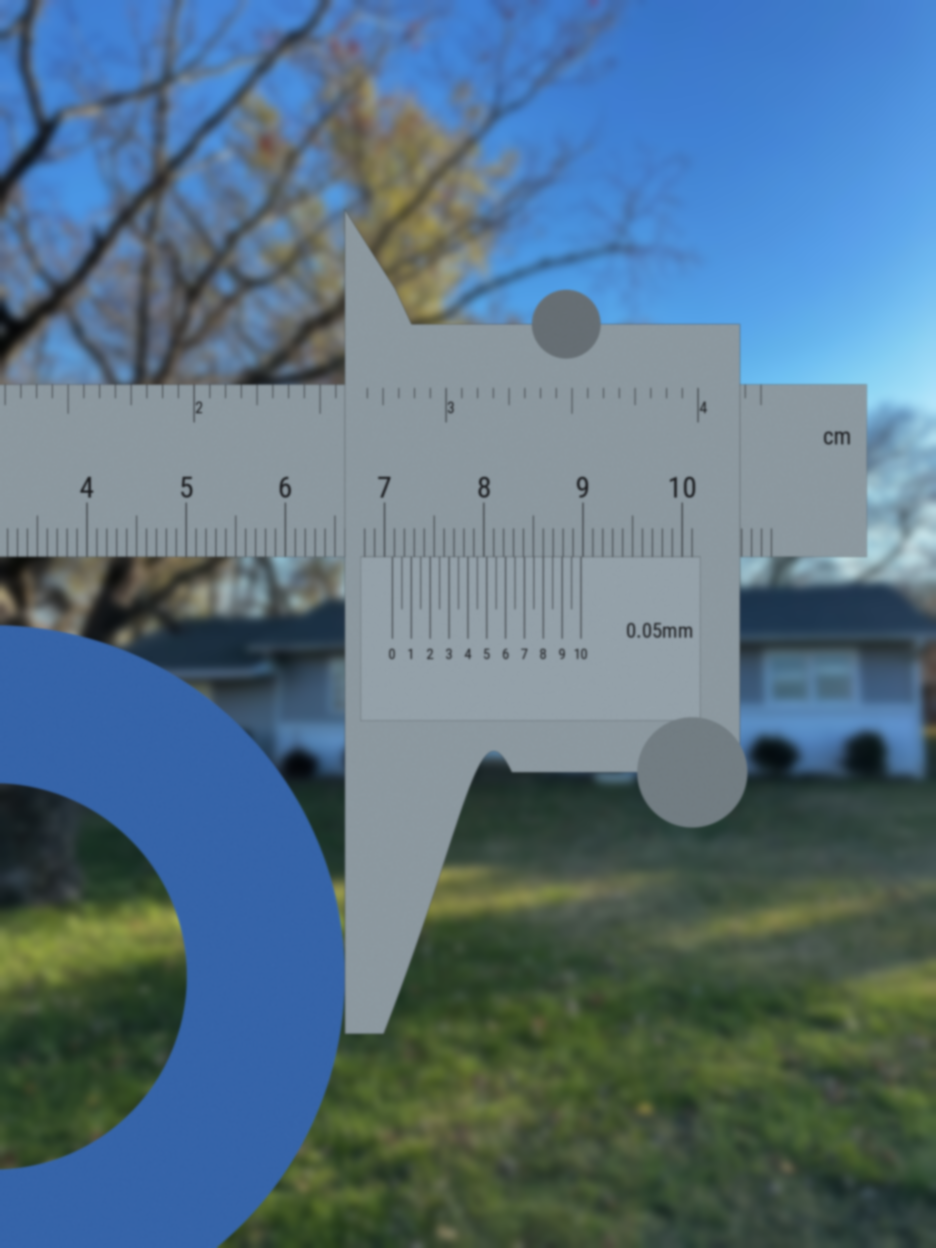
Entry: **70.8** mm
